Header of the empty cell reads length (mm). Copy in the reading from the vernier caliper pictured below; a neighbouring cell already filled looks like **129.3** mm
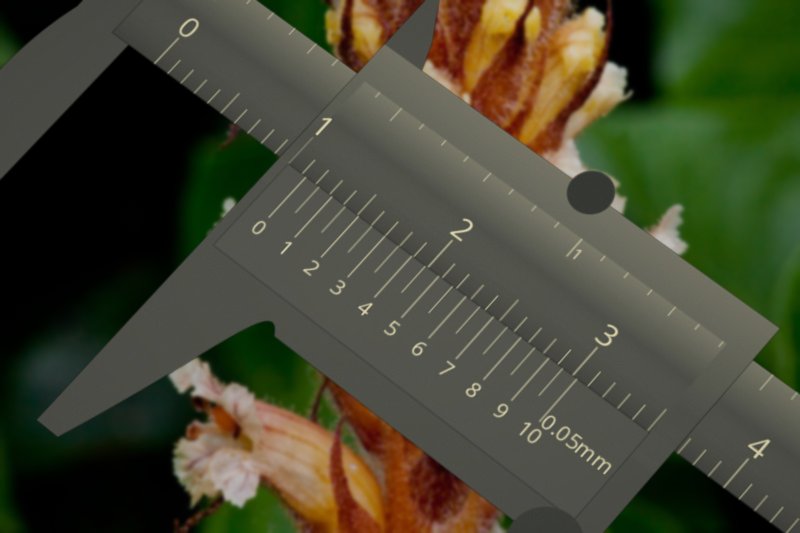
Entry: **11.3** mm
